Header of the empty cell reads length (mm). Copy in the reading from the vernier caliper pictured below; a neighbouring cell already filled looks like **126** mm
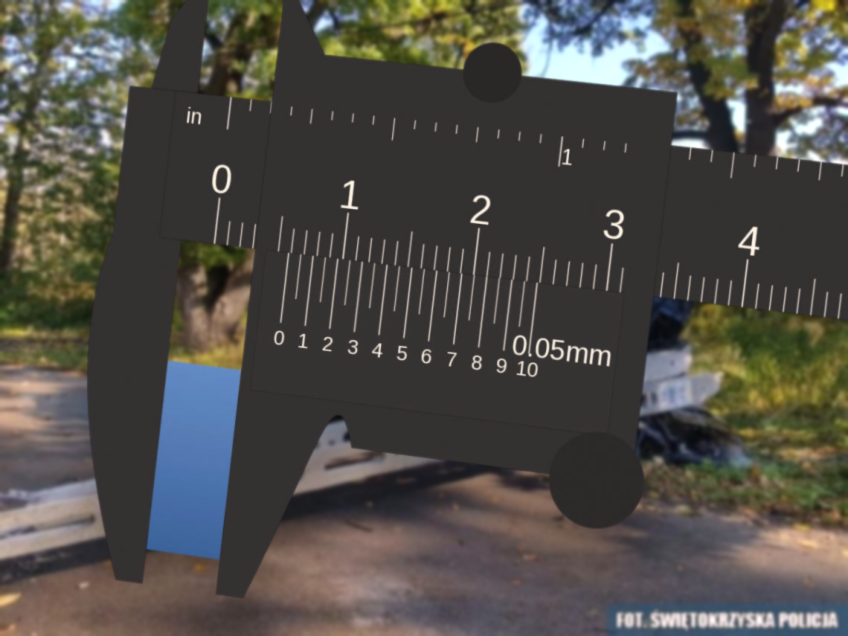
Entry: **5.8** mm
